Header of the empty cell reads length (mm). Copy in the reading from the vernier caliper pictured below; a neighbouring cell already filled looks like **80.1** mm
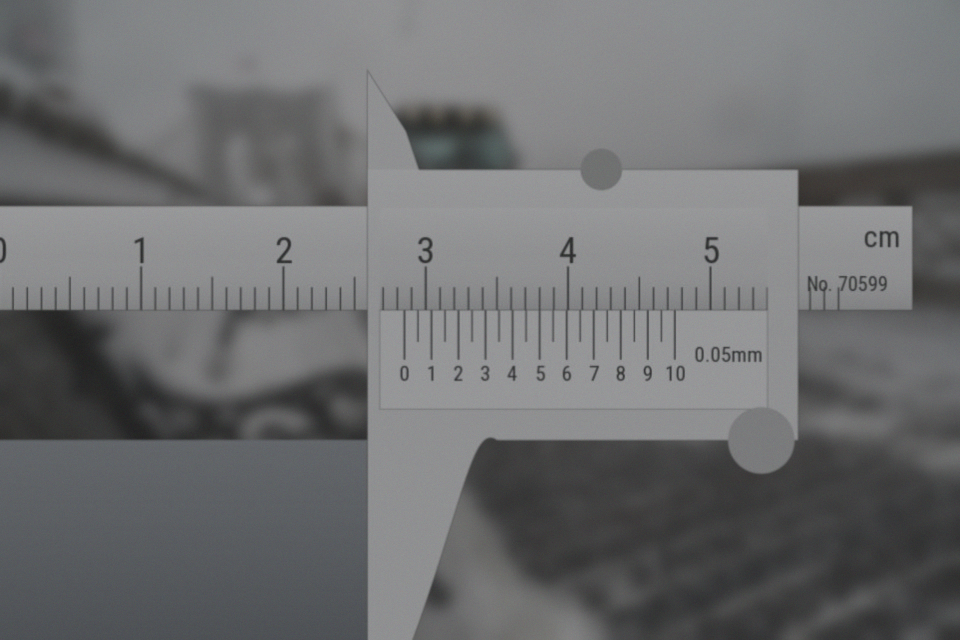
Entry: **28.5** mm
